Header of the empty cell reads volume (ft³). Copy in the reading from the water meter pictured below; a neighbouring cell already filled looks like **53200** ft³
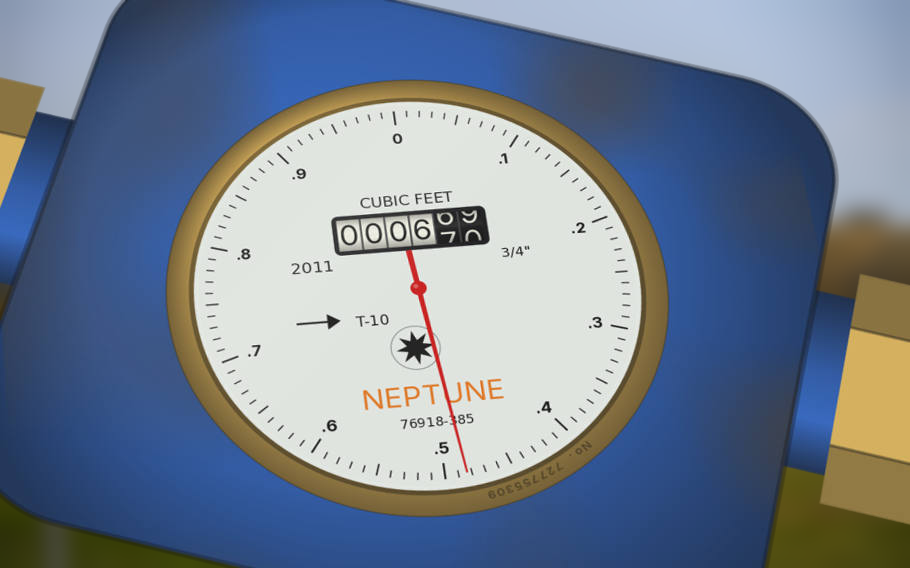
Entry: **669.48** ft³
